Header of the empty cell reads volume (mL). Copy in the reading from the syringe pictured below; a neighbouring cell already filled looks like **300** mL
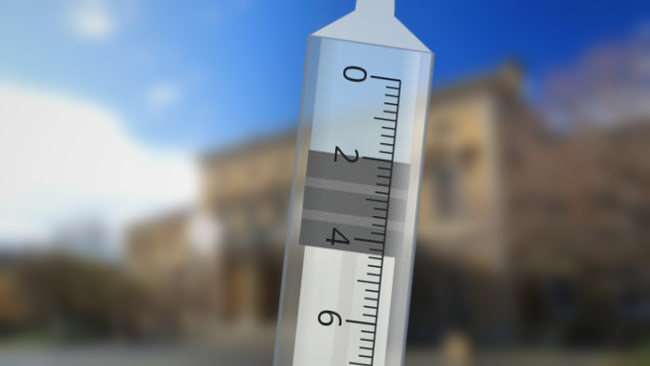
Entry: **2** mL
